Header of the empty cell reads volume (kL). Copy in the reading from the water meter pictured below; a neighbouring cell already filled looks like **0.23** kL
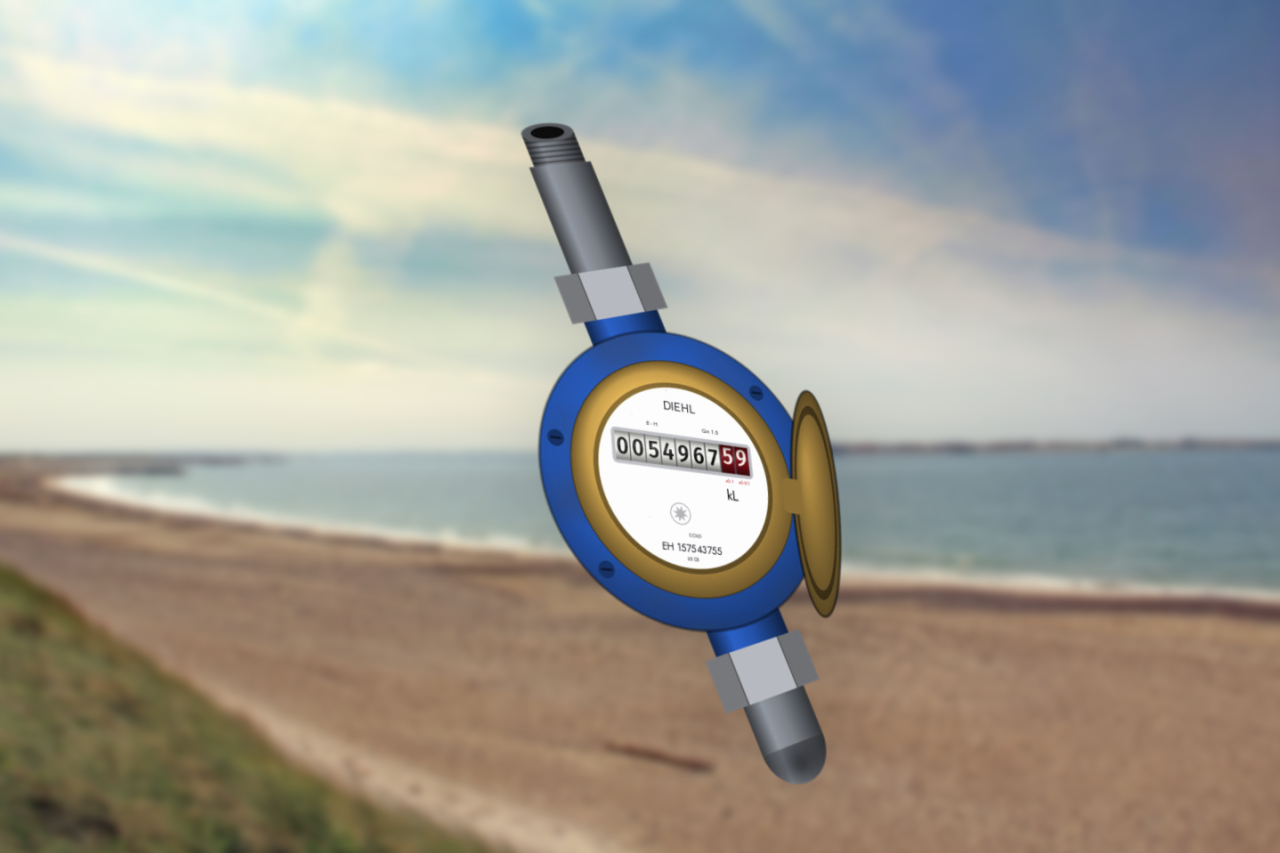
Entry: **54967.59** kL
